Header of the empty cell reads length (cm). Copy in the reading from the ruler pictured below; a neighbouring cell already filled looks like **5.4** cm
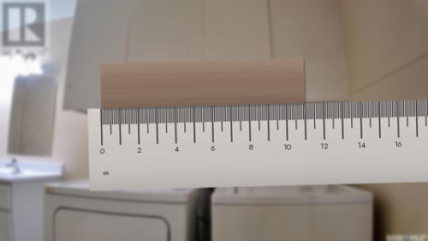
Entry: **11** cm
